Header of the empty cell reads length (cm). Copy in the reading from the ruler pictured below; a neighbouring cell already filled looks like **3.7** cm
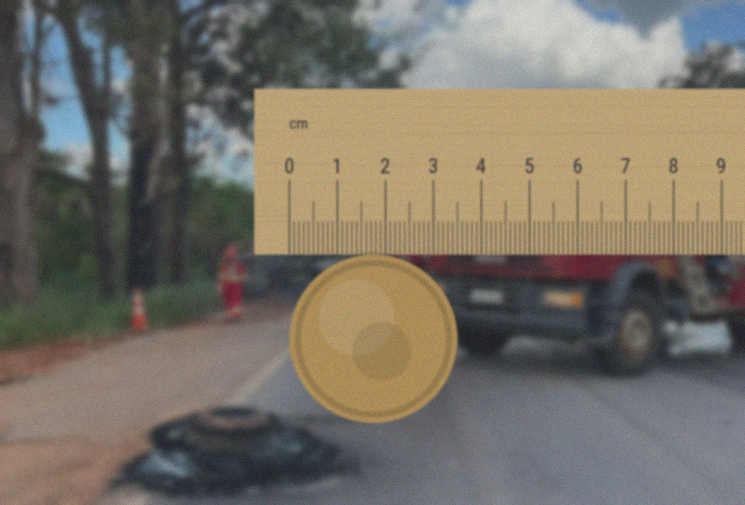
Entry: **3.5** cm
